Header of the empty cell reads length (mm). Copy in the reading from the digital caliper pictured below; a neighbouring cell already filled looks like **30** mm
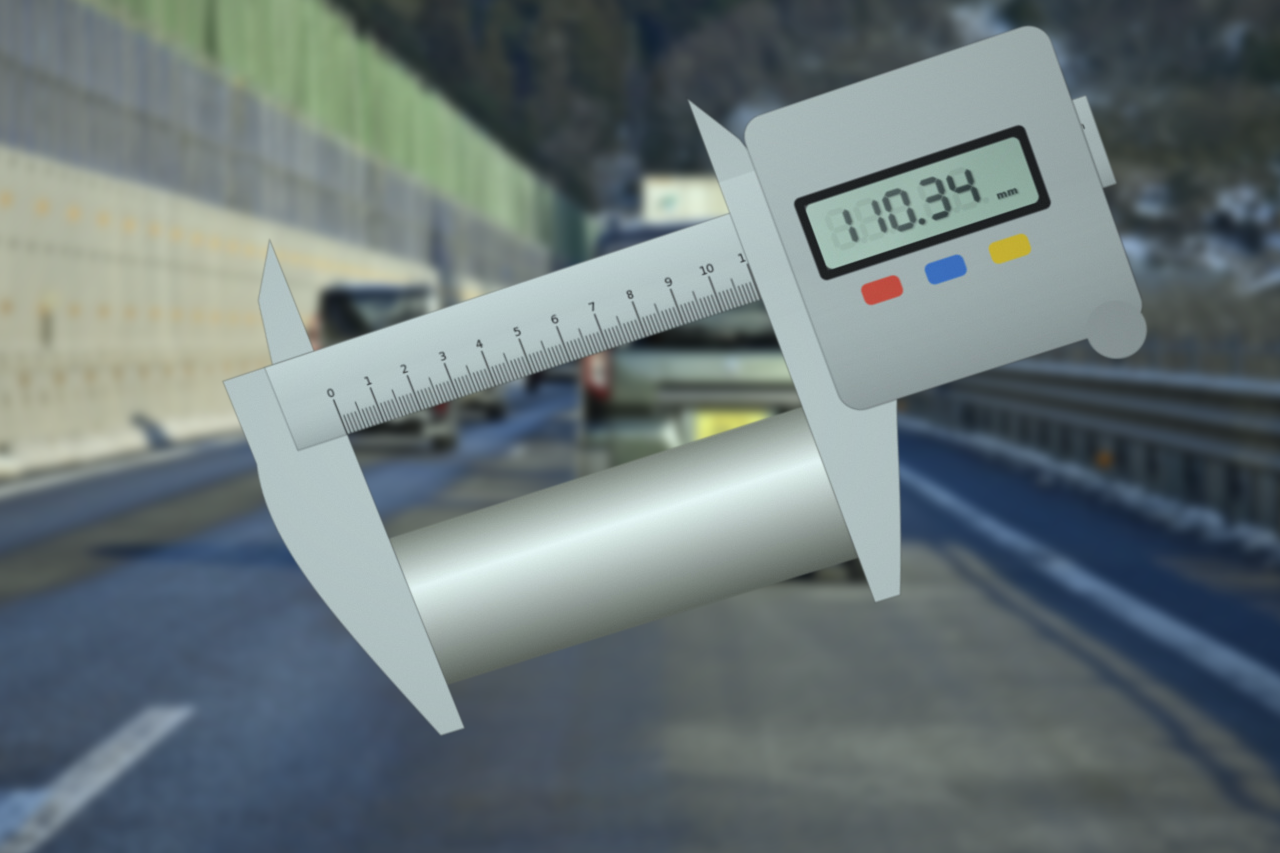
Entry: **110.34** mm
